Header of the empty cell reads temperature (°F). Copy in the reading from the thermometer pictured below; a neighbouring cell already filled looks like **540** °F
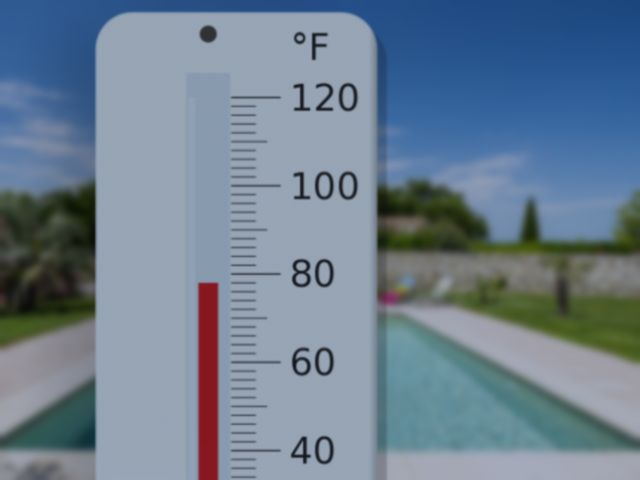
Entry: **78** °F
